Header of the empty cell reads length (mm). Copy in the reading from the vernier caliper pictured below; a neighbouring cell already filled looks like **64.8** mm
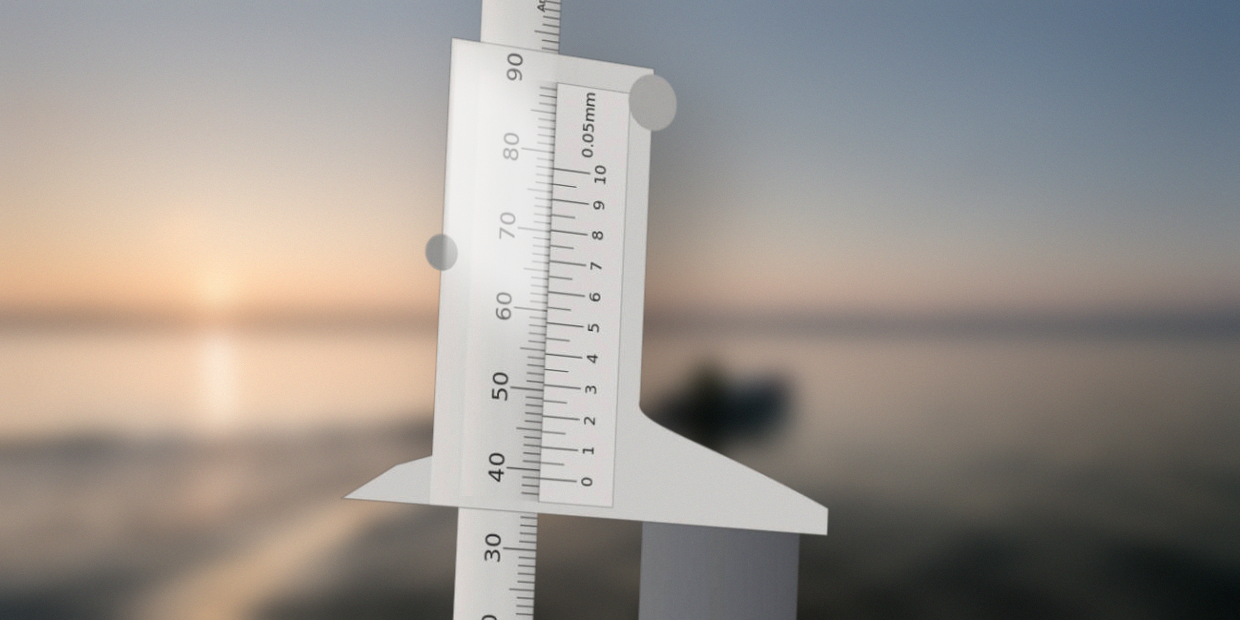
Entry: **39.0** mm
